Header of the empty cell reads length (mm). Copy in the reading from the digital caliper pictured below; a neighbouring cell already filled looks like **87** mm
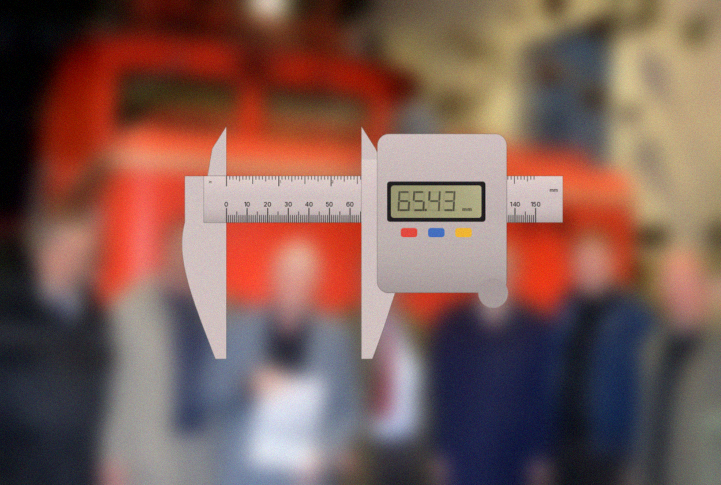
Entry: **65.43** mm
